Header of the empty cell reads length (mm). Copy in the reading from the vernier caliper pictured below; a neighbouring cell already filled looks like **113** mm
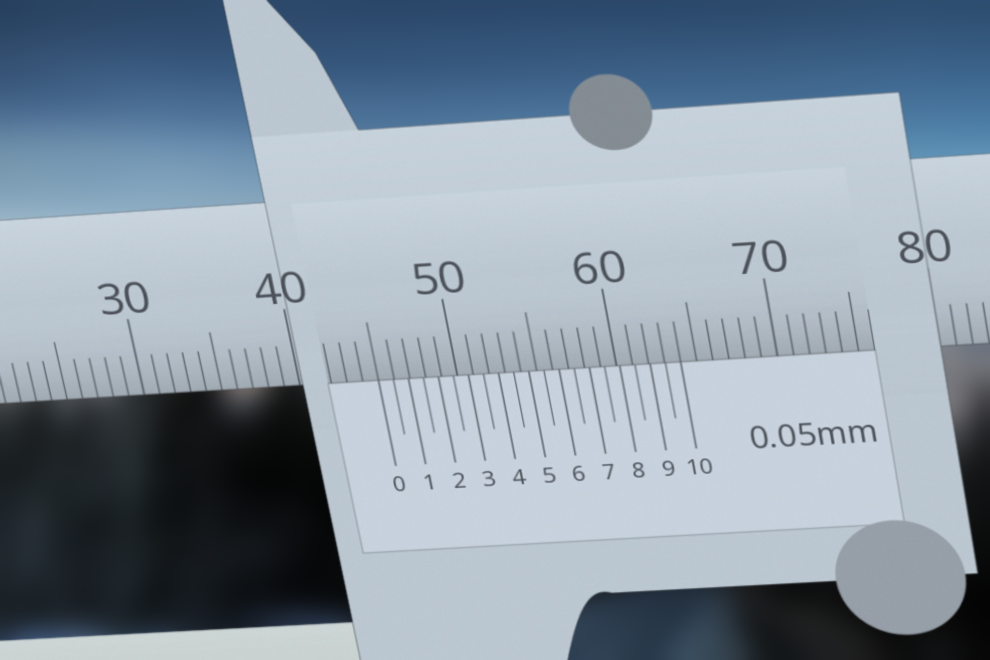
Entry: **45.0** mm
